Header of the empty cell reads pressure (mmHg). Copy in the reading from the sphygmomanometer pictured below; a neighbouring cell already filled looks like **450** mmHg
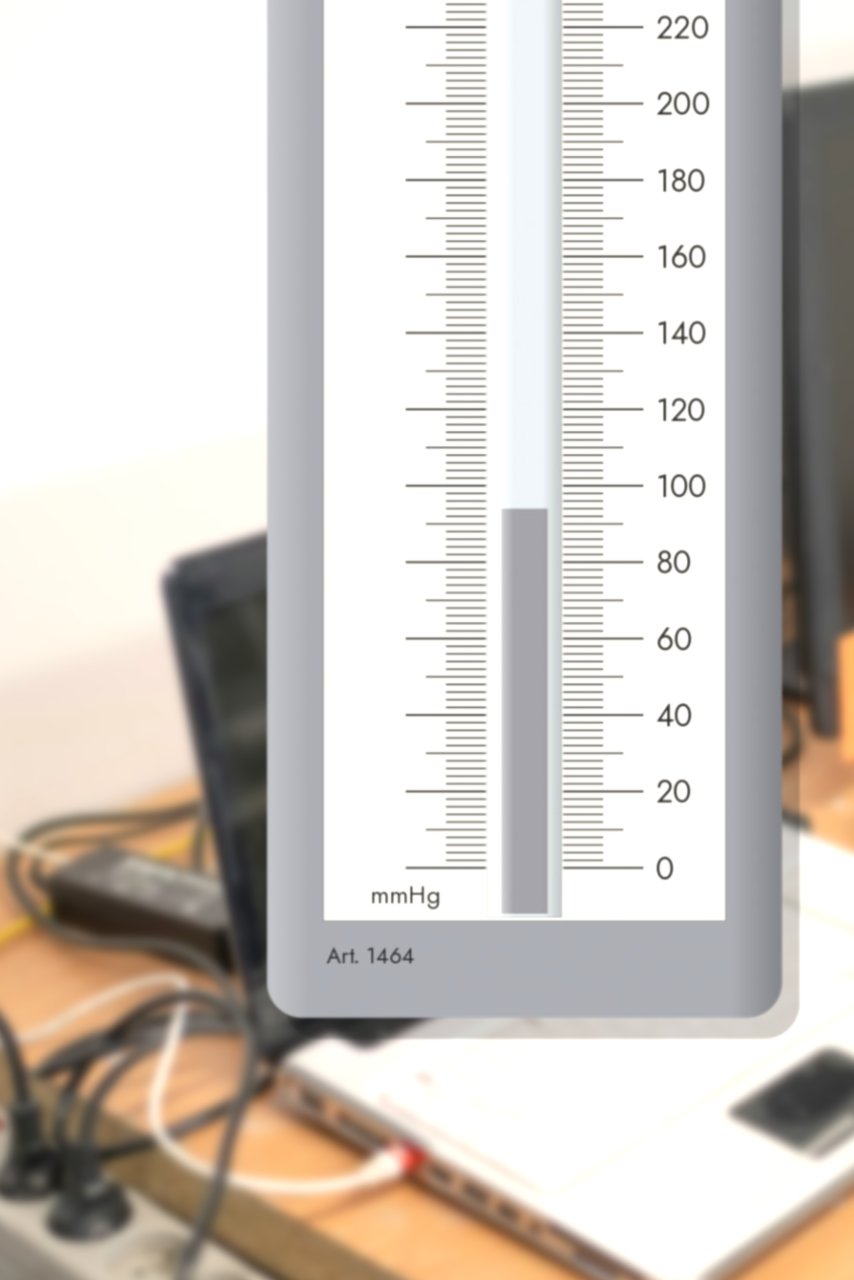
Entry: **94** mmHg
